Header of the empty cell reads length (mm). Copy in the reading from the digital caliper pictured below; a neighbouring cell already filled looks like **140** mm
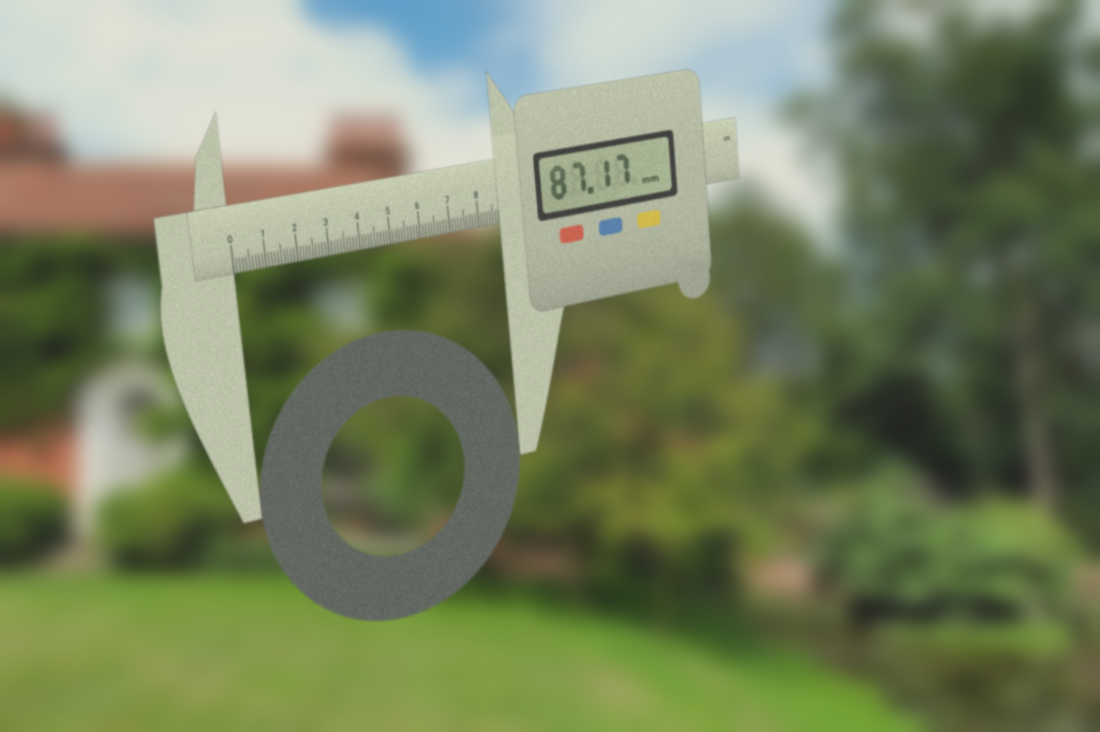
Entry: **87.17** mm
